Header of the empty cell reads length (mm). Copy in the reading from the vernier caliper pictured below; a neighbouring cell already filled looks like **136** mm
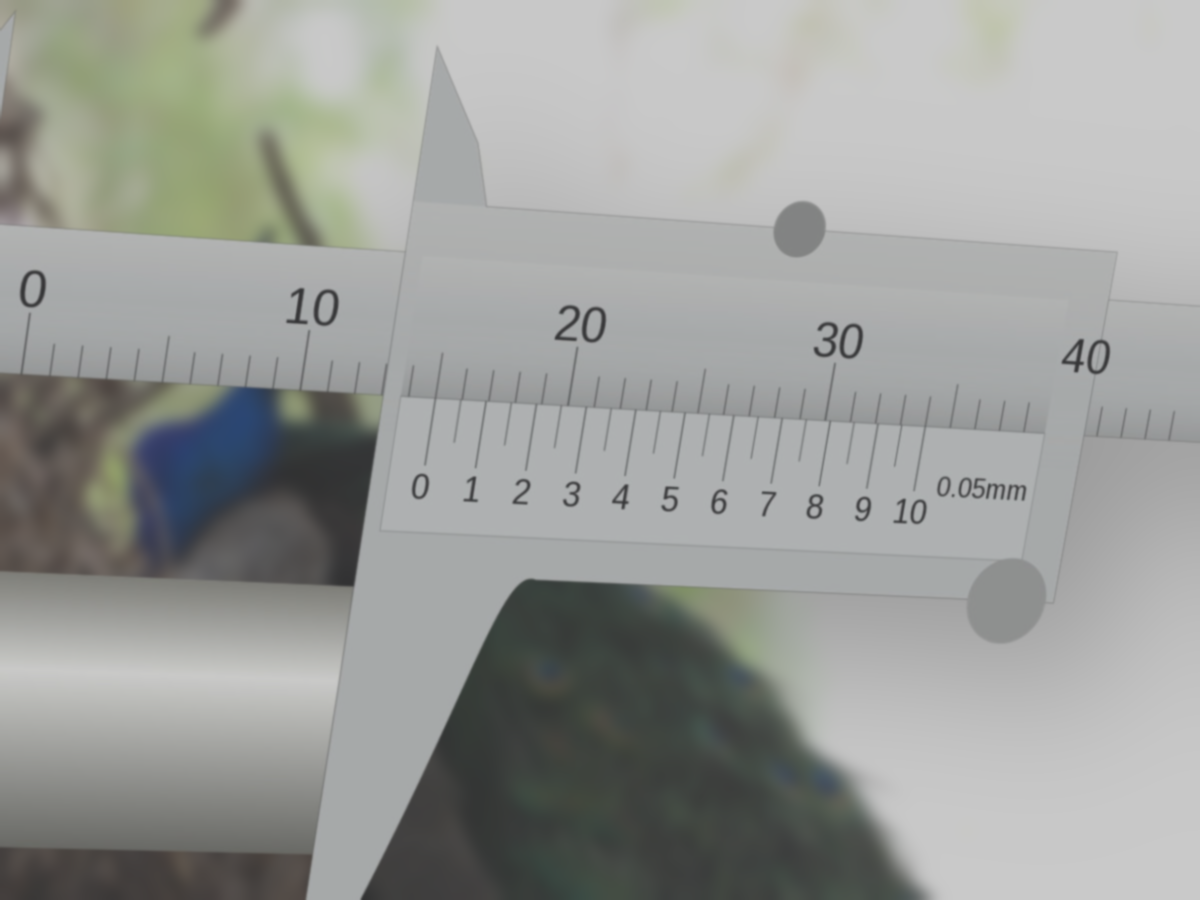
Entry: **15.0** mm
